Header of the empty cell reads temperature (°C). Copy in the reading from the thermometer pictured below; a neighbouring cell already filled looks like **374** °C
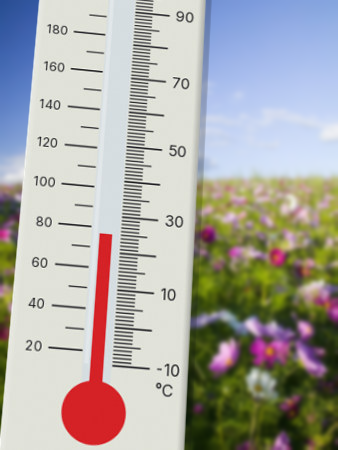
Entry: **25** °C
